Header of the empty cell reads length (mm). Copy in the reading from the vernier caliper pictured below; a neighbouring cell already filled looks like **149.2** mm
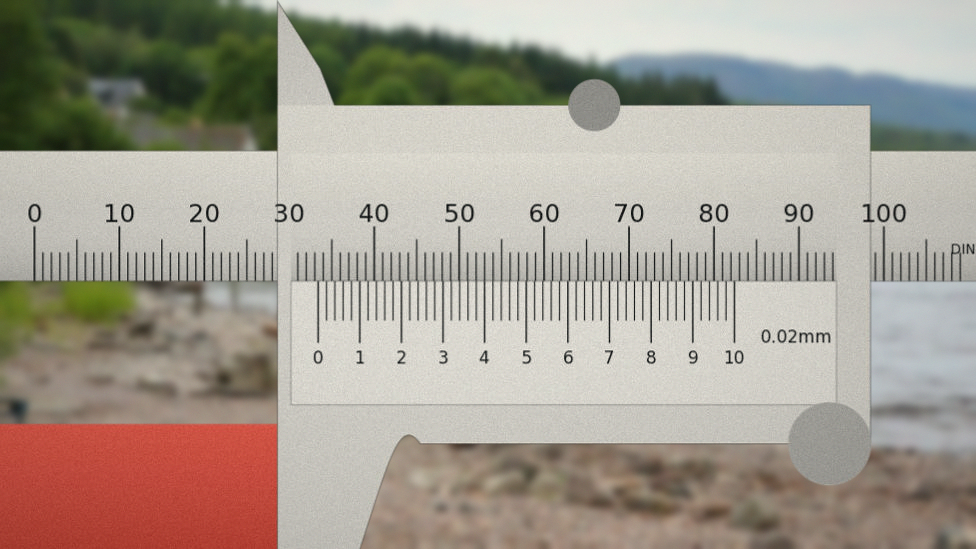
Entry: **33.4** mm
